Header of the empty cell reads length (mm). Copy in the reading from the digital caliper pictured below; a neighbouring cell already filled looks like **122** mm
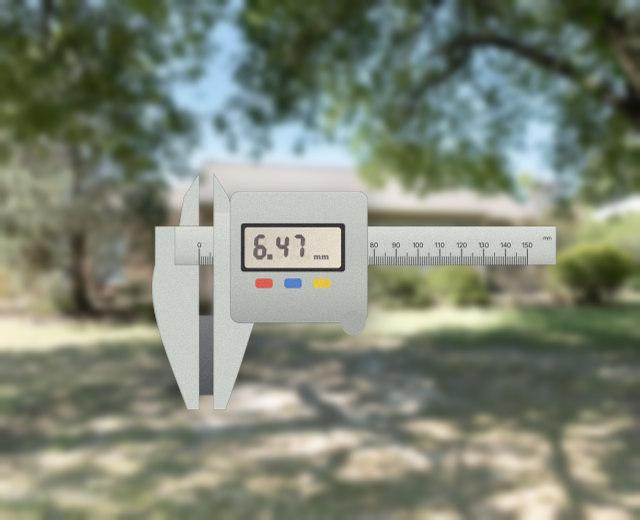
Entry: **6.47** mm
